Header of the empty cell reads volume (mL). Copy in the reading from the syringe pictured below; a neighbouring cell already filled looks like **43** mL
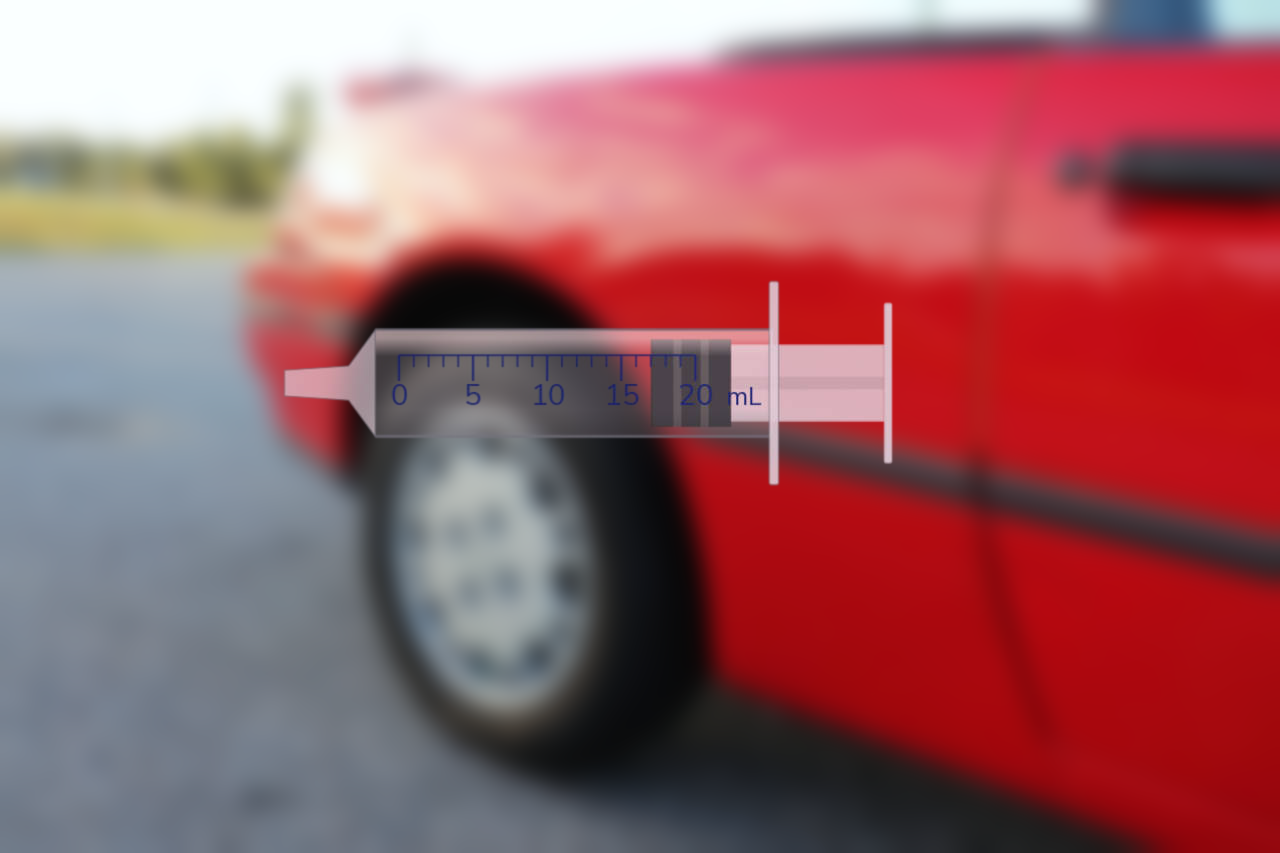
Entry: **17** mL
